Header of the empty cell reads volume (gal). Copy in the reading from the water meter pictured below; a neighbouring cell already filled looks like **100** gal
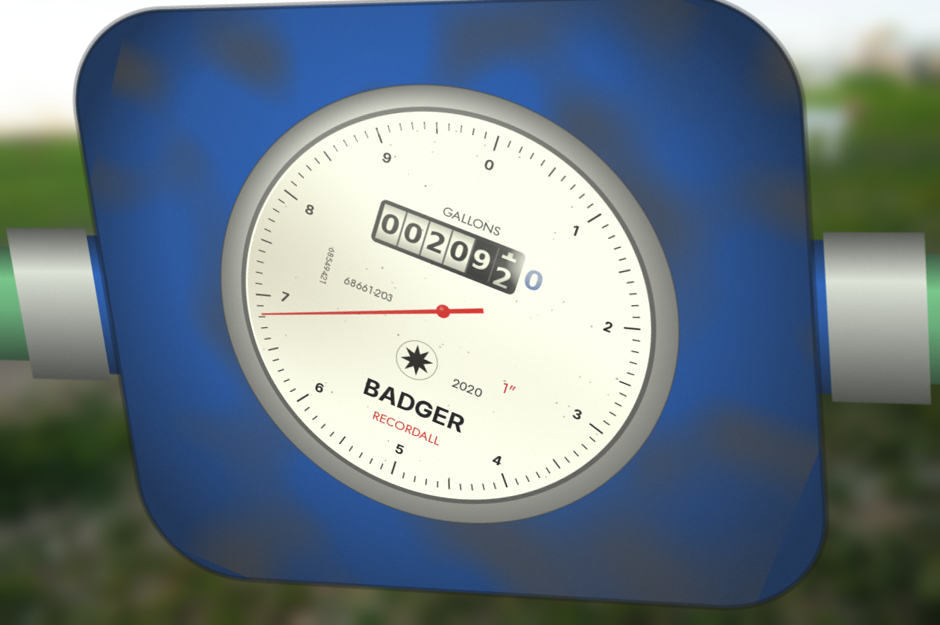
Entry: **20916.8** gal
